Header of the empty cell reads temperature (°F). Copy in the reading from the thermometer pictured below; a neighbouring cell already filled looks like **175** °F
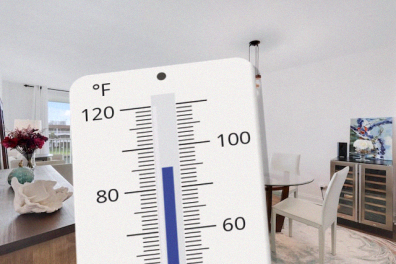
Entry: **90** °F
